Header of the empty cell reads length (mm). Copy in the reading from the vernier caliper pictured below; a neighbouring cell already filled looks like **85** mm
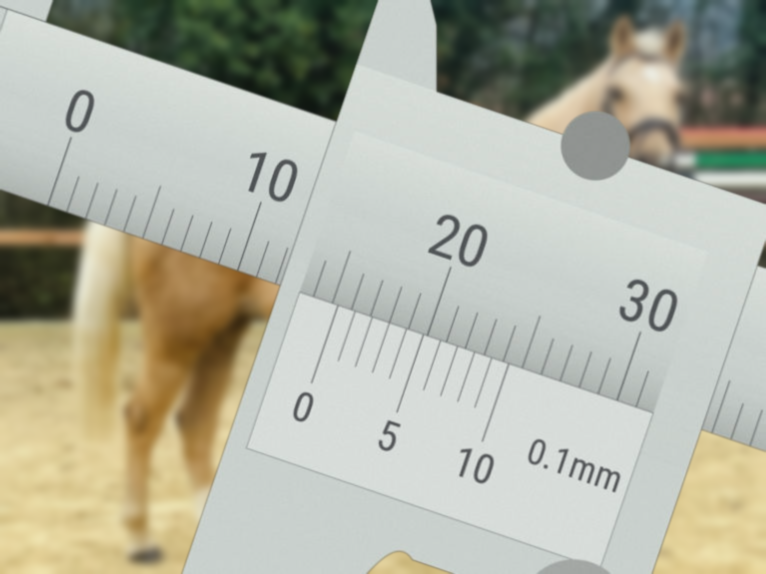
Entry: **15.3** mm
